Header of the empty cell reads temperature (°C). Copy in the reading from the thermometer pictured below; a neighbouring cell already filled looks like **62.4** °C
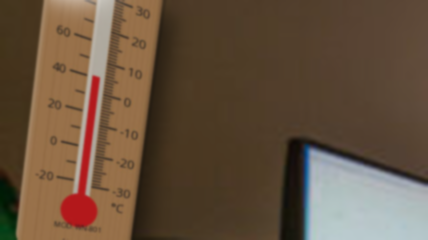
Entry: **5** °C
